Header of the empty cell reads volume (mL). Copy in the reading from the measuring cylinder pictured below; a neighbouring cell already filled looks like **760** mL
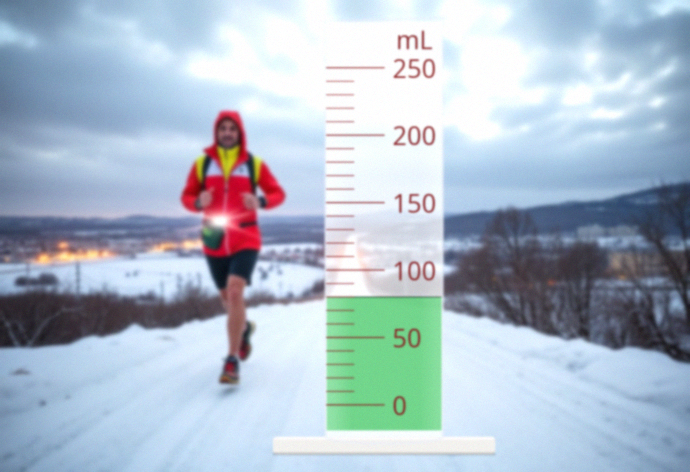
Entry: **80** mL
